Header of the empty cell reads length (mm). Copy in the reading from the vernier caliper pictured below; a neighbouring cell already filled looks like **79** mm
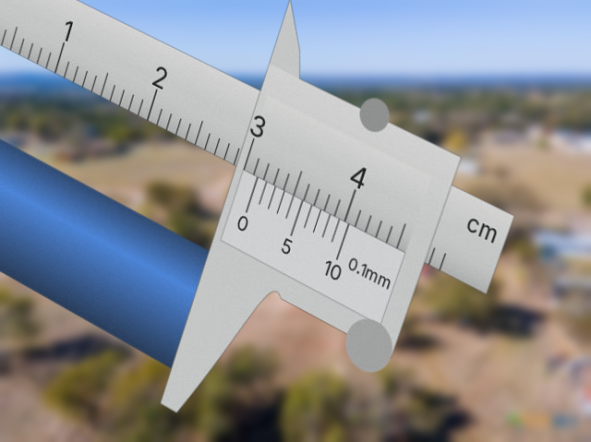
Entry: **31.4** mm
